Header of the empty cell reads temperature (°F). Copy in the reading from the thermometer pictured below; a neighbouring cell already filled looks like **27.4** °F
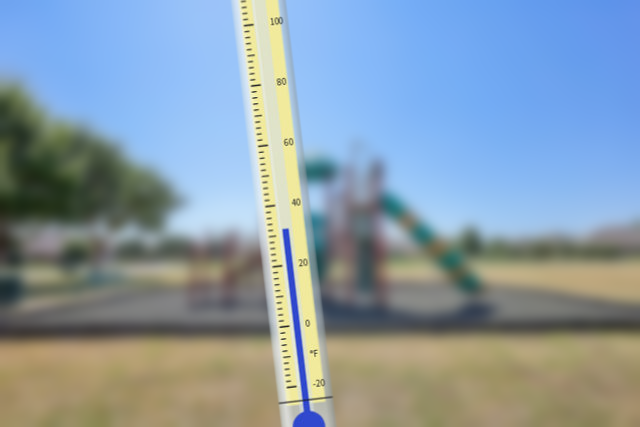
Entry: **32** °F
